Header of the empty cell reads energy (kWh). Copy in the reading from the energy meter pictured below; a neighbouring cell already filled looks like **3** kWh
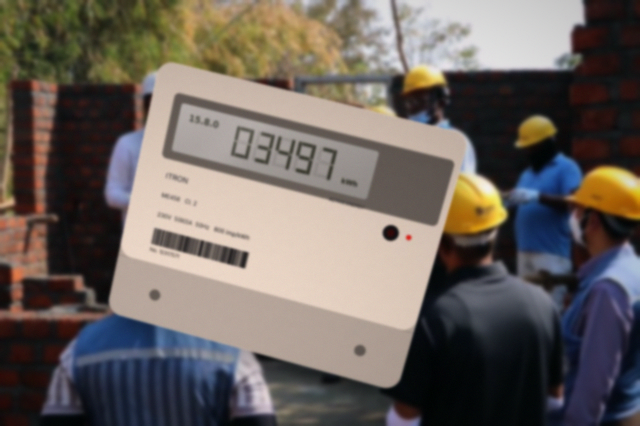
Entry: **3497** kWh
